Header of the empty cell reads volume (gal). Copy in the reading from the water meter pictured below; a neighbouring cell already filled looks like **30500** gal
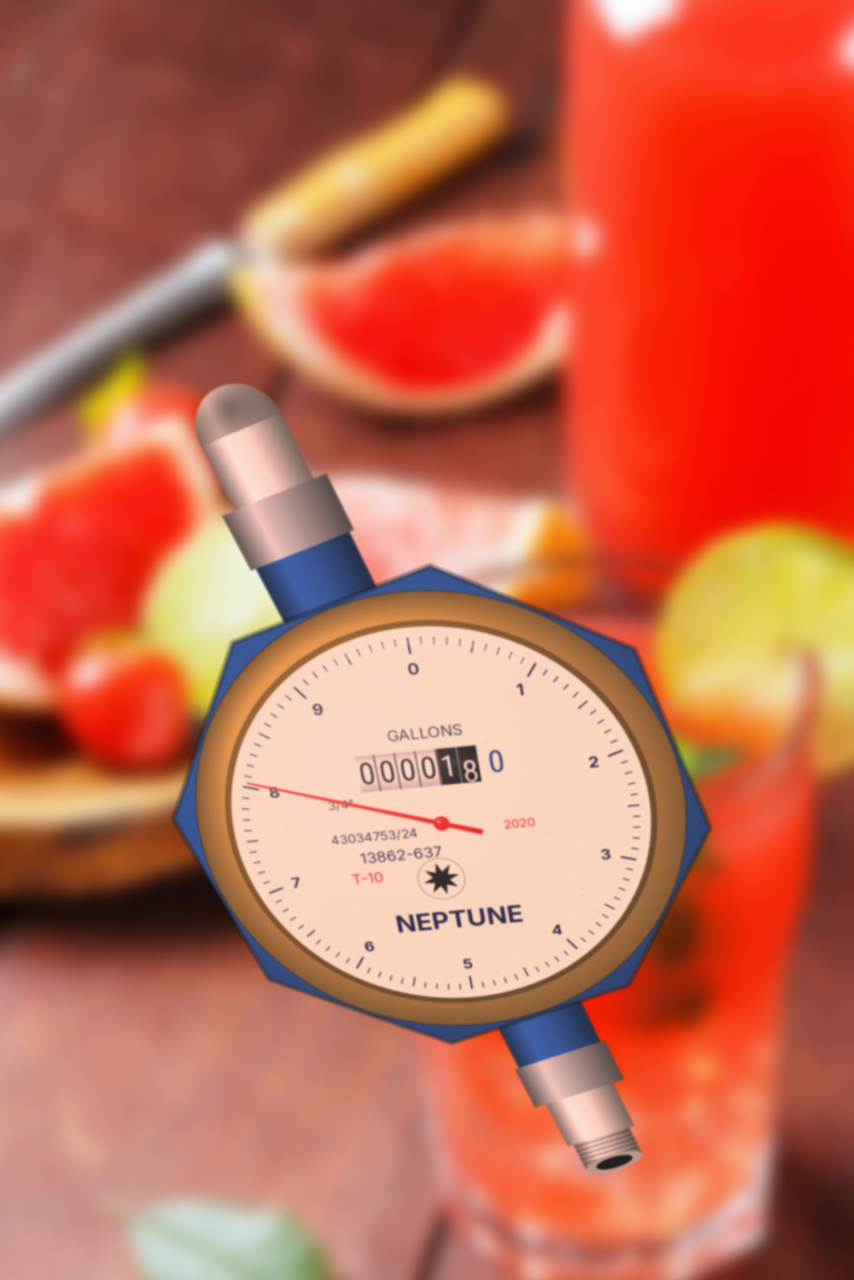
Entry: **178.0** gal
